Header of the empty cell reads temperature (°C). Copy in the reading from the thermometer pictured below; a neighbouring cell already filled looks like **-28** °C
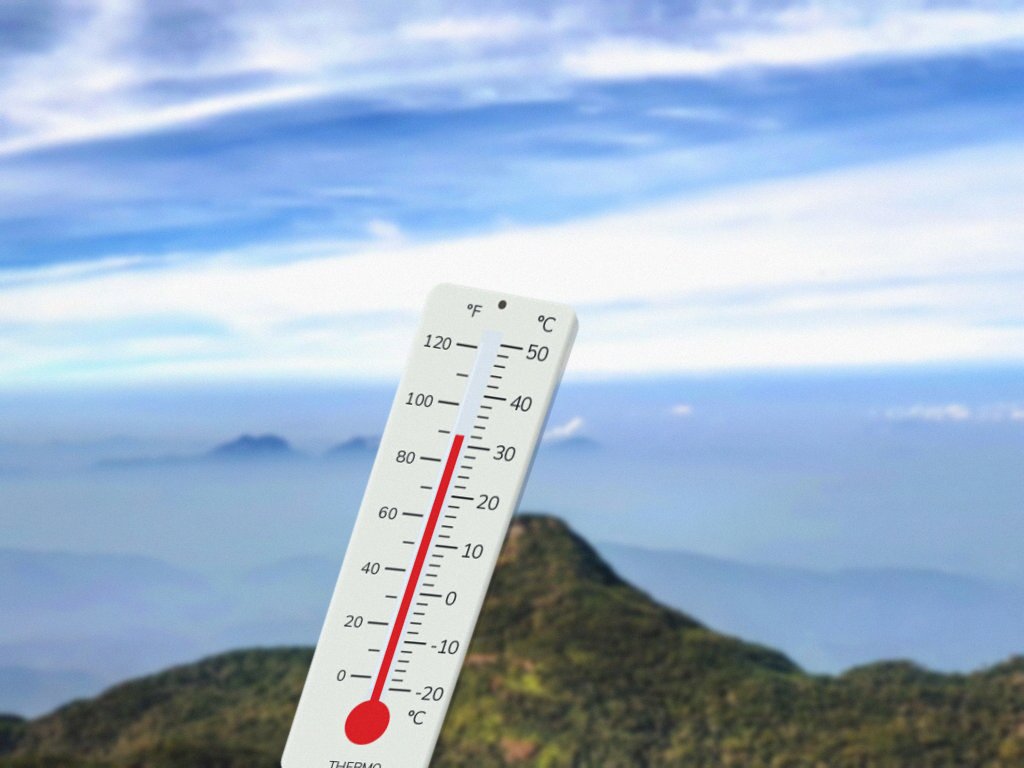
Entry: **32** °C
